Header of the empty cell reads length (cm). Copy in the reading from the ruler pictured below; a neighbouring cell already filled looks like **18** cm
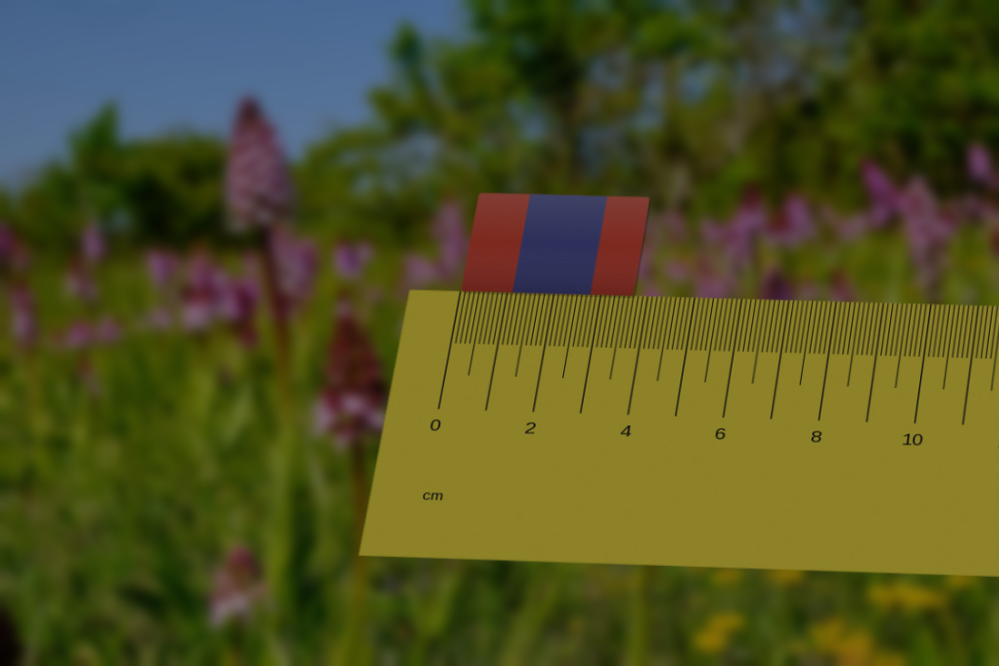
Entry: **3.7** cm
